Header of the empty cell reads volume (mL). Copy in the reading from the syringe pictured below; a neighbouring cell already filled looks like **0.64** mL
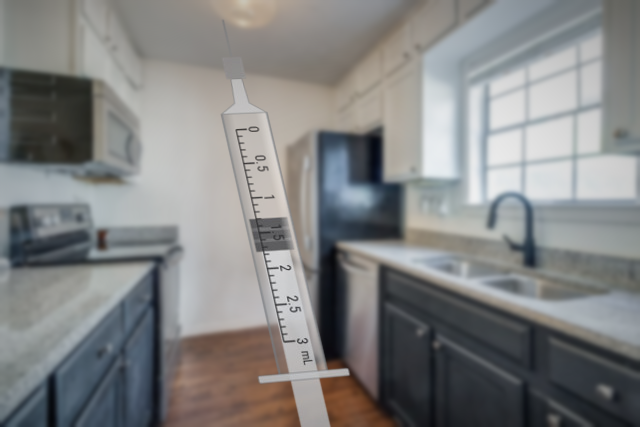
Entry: **1.3** mL
